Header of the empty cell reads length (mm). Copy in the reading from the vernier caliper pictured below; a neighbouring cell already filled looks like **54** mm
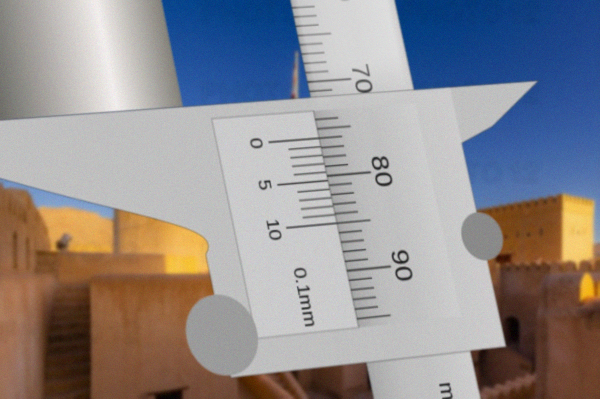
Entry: **76.0** mm
